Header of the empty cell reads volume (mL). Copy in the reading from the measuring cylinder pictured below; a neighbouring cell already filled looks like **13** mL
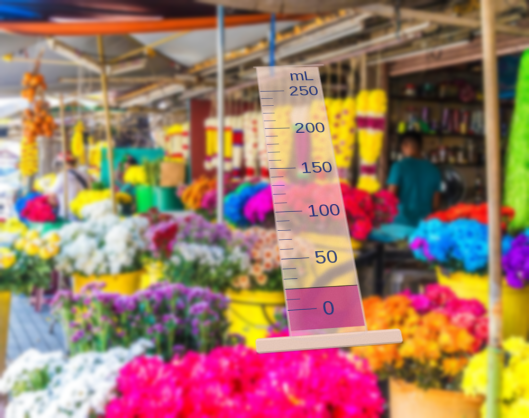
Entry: **20** mL
